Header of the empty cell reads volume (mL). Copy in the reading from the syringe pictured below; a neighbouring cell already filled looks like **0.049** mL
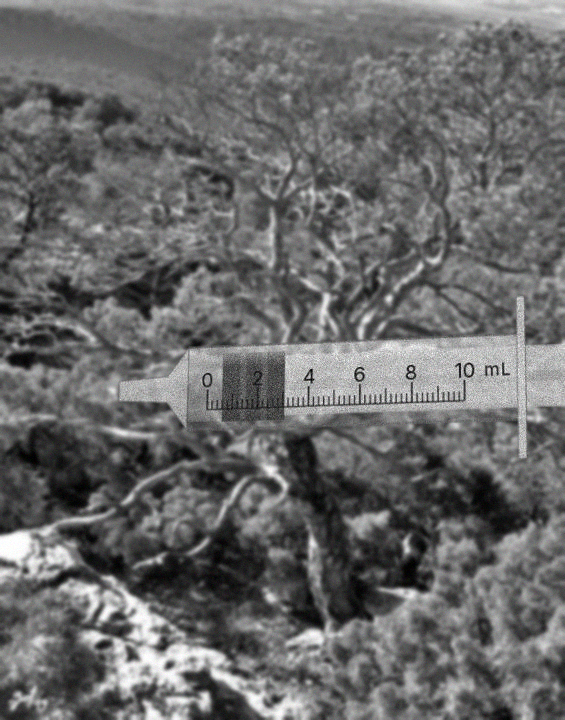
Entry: **0.6** mL
